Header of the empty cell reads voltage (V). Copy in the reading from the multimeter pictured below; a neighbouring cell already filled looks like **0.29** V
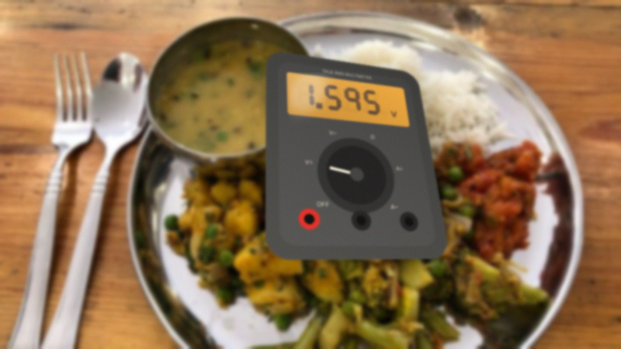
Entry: **1.595** V
